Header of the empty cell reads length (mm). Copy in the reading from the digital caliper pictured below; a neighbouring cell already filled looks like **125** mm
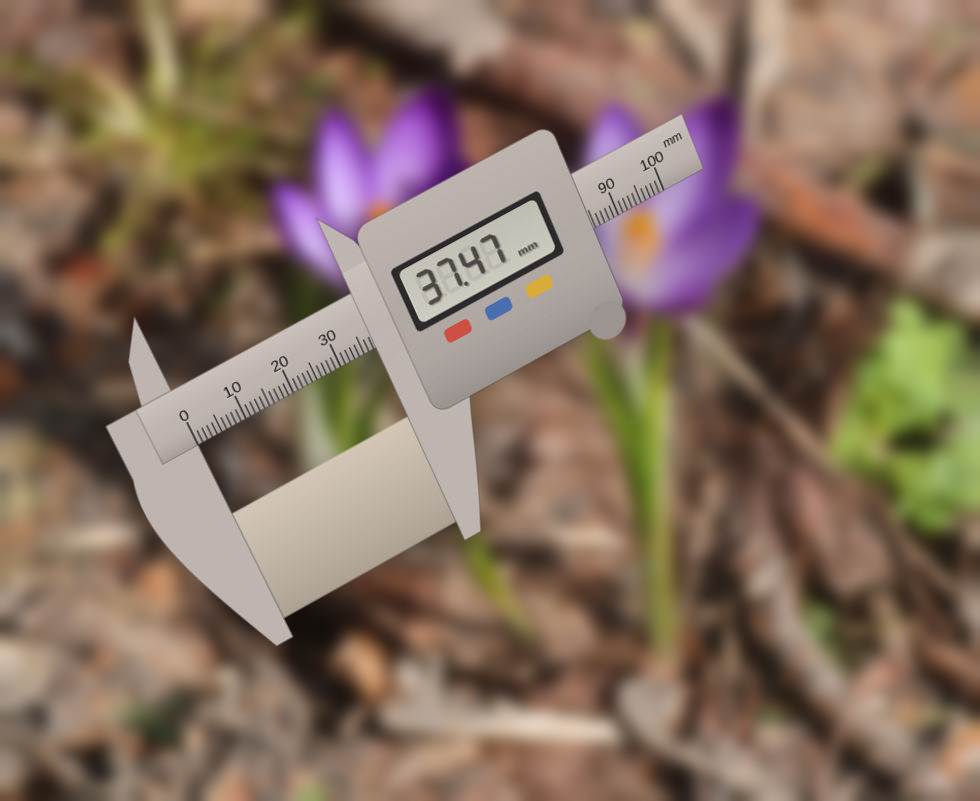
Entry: **37.47** mm
